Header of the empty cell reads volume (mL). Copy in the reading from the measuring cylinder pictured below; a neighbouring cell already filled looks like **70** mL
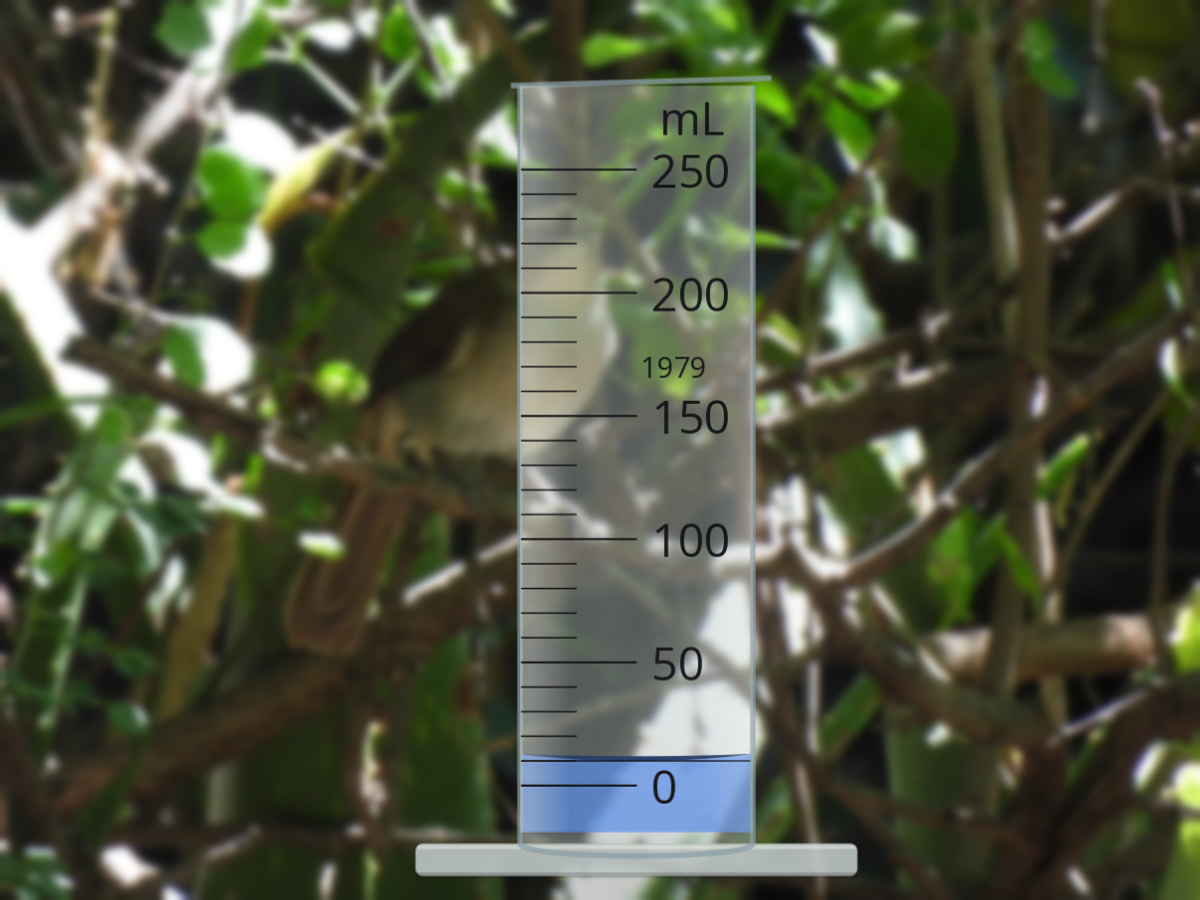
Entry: **10** mL
